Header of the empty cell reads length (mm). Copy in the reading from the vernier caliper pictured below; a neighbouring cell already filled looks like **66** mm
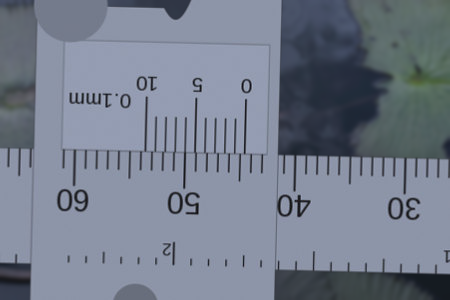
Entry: **44.6** mm
